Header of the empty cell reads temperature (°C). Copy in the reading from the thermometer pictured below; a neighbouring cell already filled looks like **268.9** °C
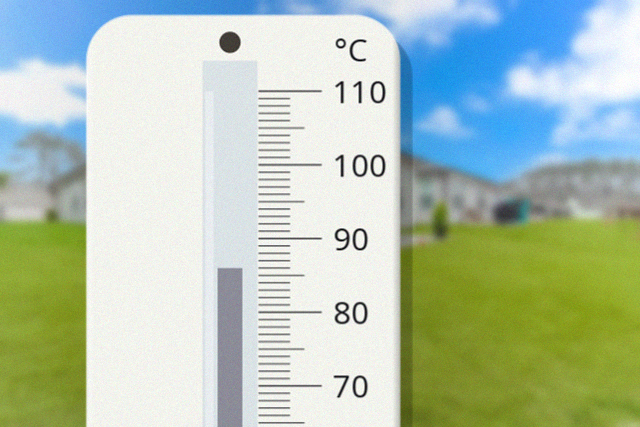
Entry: **86** °C
